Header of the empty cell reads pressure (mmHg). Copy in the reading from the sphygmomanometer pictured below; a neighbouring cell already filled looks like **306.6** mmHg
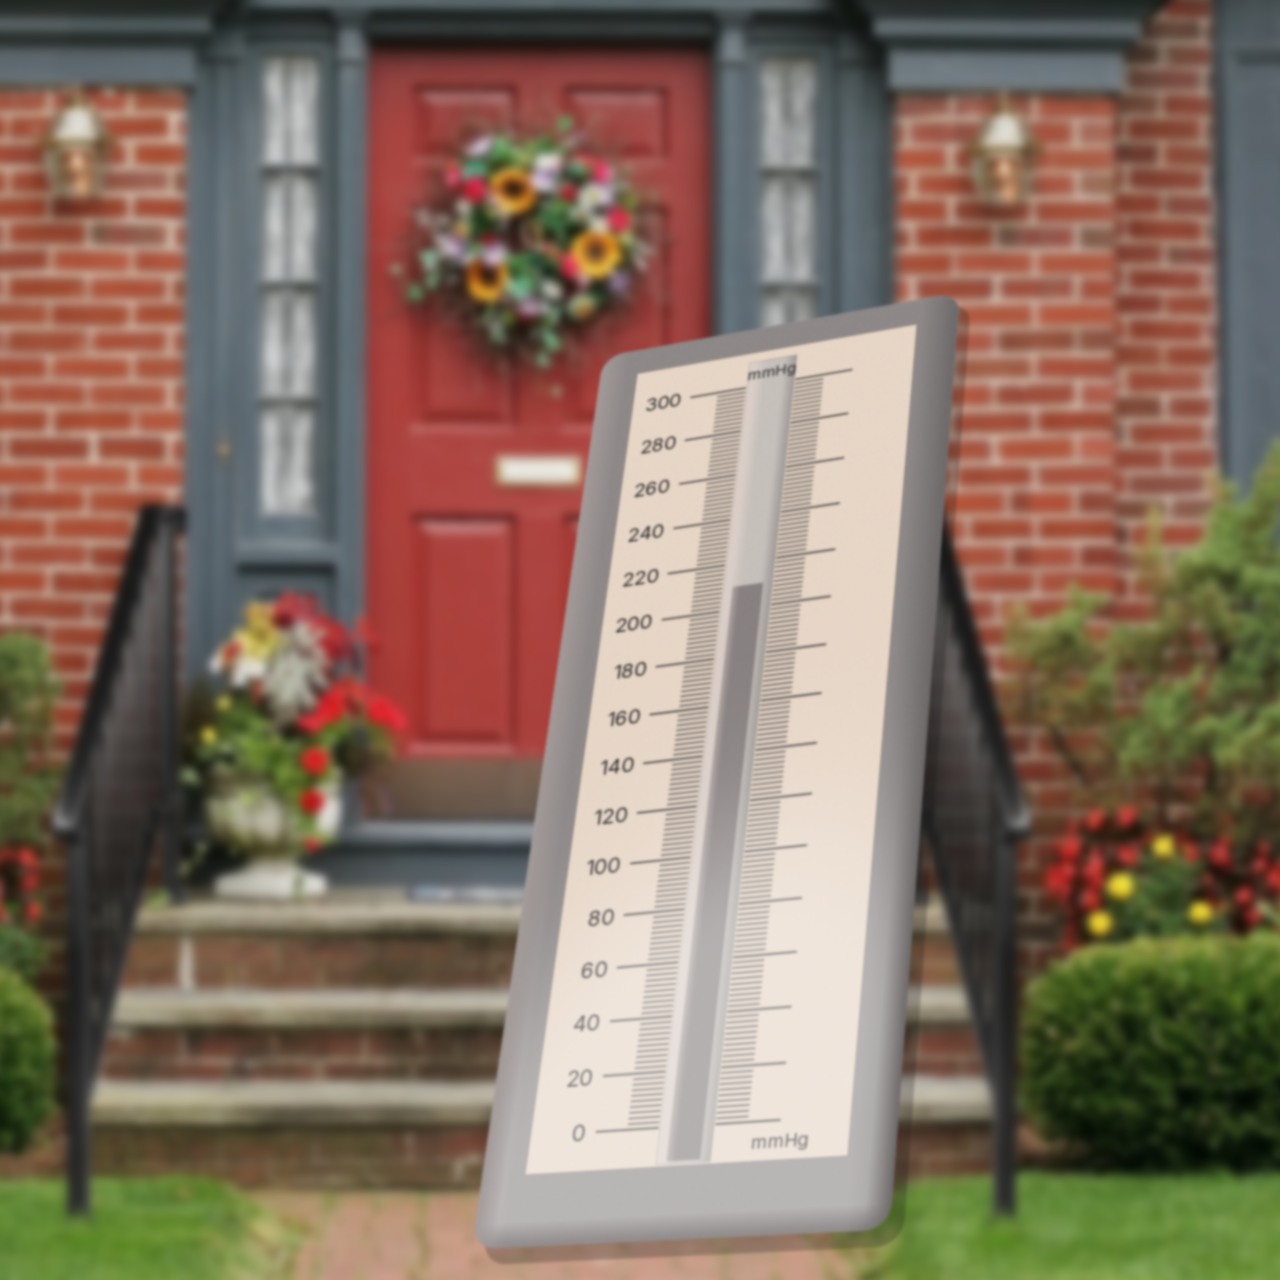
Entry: **210** mmHg
